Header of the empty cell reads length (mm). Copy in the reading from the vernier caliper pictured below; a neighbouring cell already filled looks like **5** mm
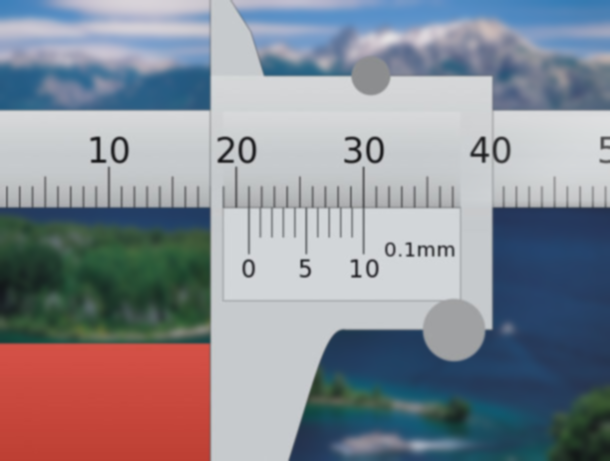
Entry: **21.0** mm
